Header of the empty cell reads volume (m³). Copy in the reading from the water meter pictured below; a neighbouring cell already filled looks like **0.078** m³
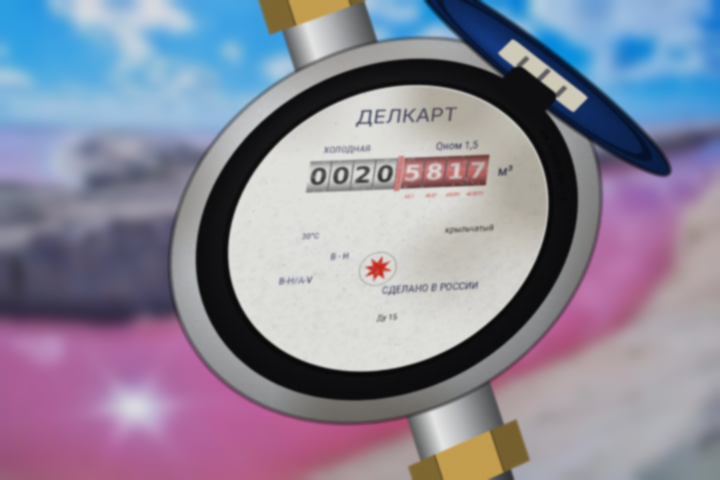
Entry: **20.5817** m³
